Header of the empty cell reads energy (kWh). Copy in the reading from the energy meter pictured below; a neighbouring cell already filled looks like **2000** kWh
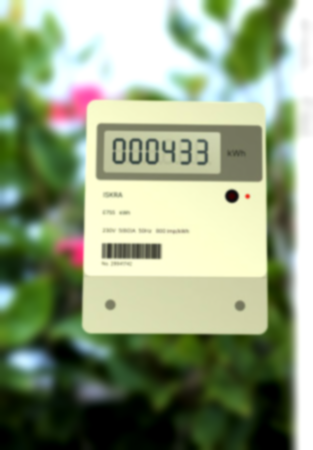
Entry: **433** kWh
